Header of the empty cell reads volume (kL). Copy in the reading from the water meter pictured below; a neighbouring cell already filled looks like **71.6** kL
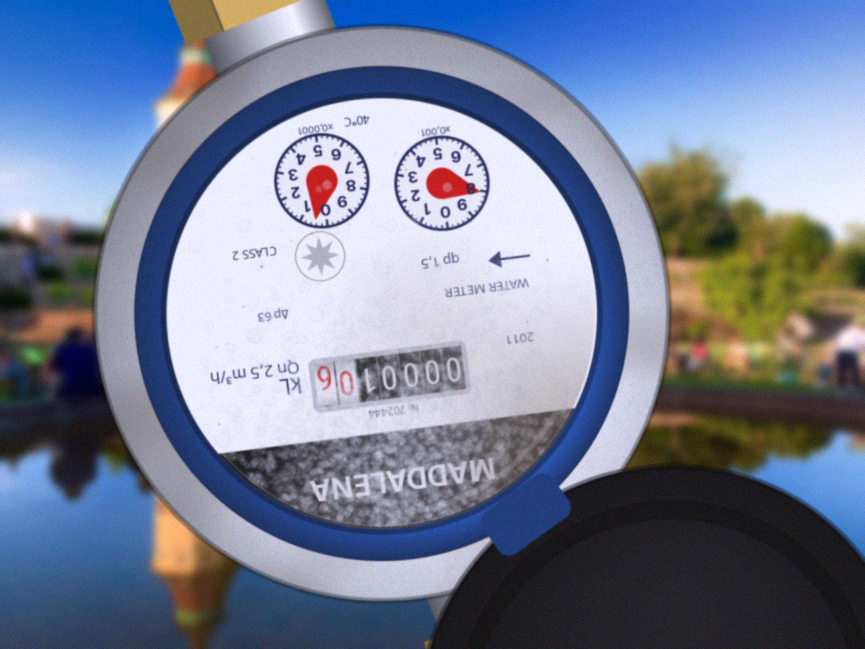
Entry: **1.0580** kL
